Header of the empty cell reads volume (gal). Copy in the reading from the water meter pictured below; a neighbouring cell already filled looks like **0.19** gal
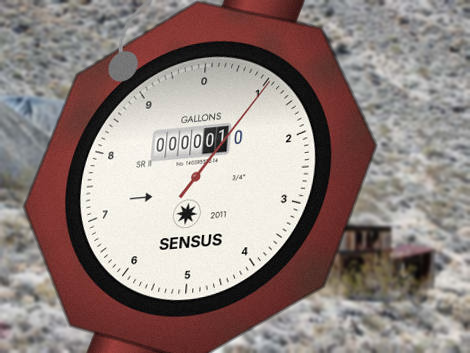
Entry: **11.0** gal
